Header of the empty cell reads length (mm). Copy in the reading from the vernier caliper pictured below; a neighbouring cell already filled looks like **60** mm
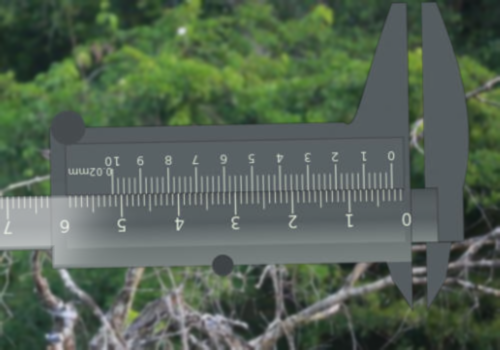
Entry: **2.5** mm
